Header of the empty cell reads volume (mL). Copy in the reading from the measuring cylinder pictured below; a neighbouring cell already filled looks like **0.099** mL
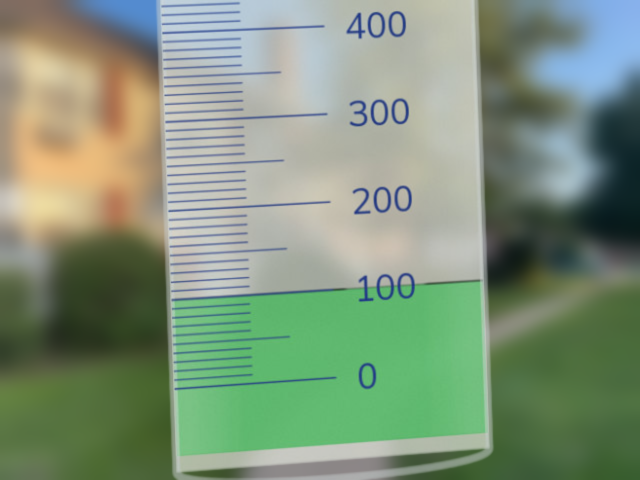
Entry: **100** mL
